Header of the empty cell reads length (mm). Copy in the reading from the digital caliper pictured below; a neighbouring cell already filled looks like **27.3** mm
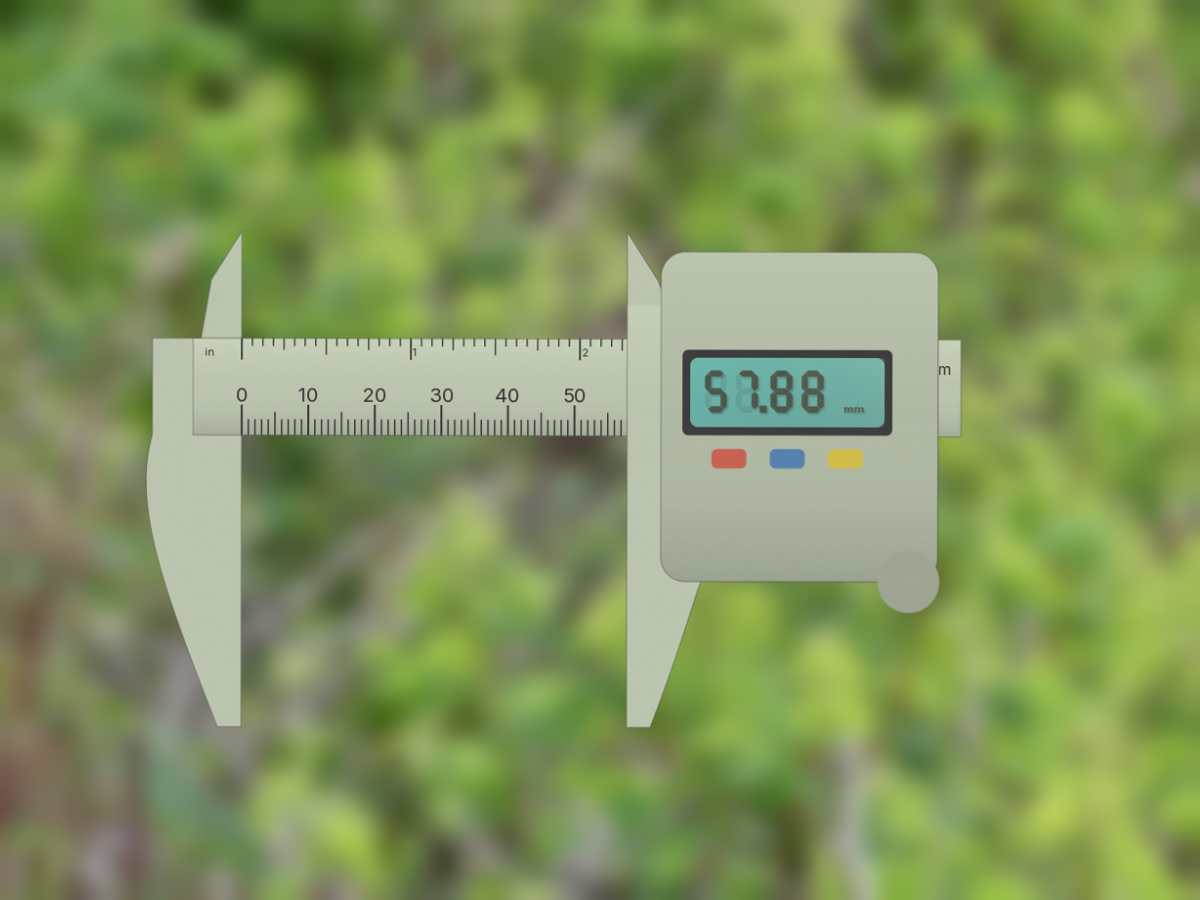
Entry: **57.88** mm
